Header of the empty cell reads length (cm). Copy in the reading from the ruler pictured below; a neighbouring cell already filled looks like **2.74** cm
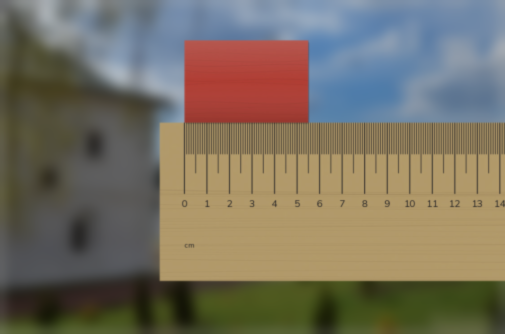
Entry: **5.5** cm
